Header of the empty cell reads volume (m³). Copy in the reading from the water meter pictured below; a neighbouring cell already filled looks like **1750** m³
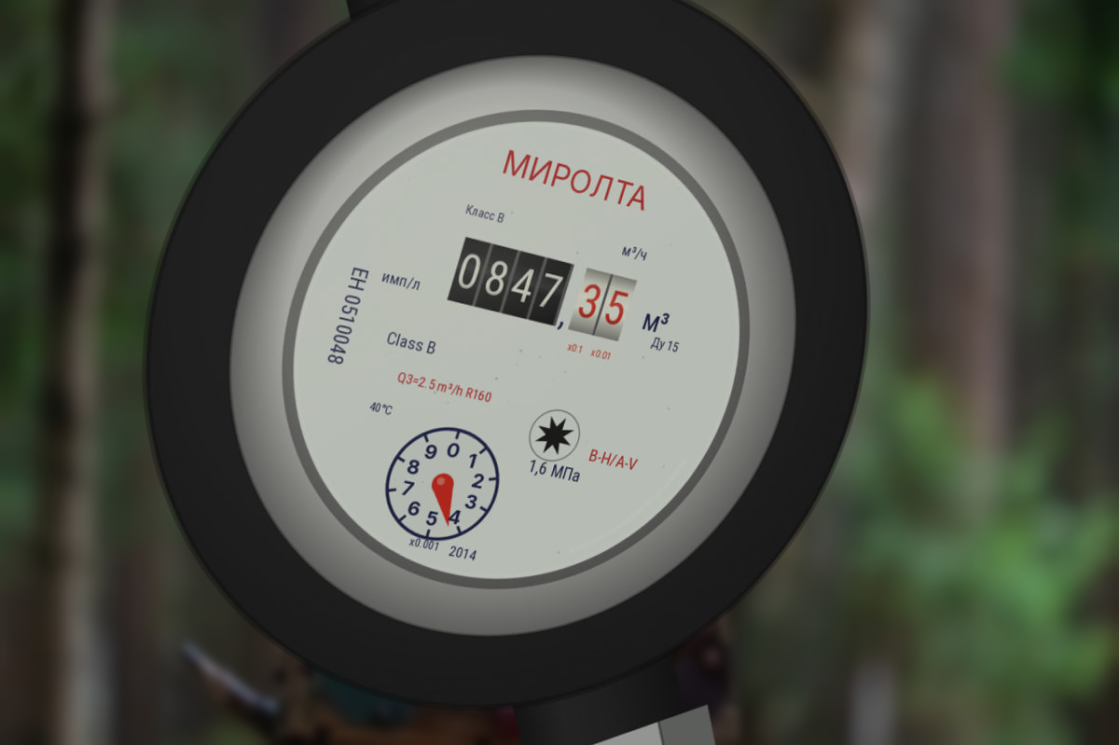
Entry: **847.354** m³
